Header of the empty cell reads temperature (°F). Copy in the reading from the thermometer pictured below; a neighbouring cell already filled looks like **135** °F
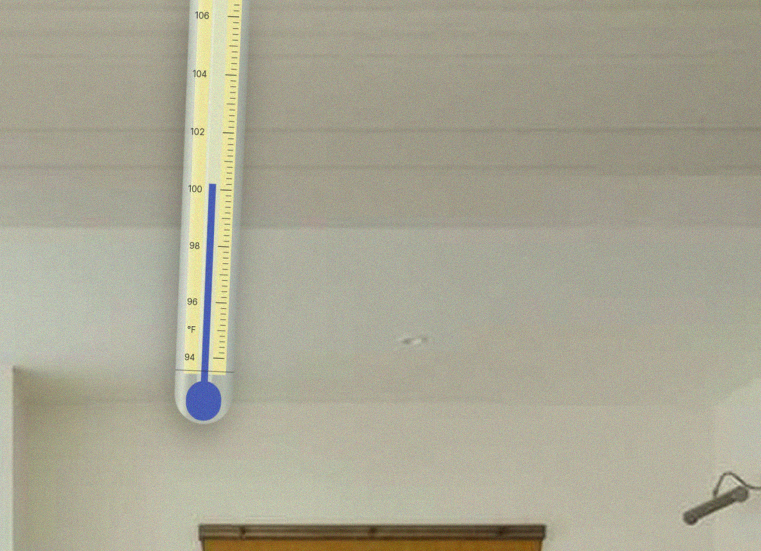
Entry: **100.2** °F
